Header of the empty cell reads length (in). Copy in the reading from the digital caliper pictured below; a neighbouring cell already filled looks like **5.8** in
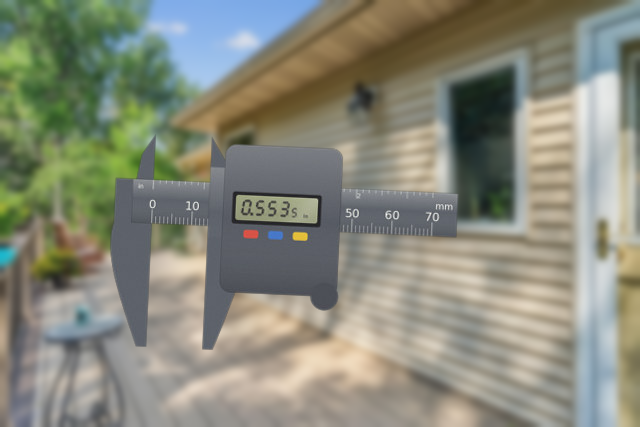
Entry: **0.5535** in
